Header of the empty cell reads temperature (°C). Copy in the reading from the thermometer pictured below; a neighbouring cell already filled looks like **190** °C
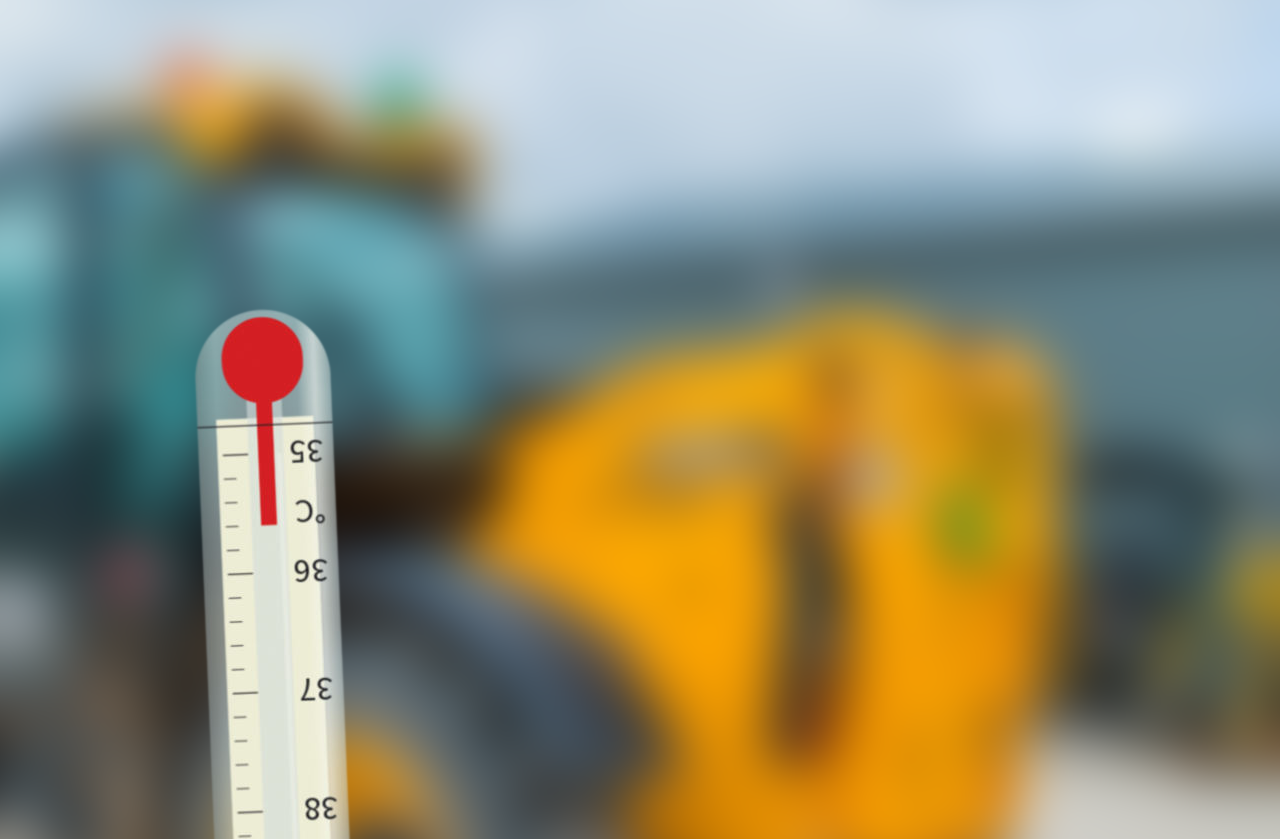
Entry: **35.6** °C
